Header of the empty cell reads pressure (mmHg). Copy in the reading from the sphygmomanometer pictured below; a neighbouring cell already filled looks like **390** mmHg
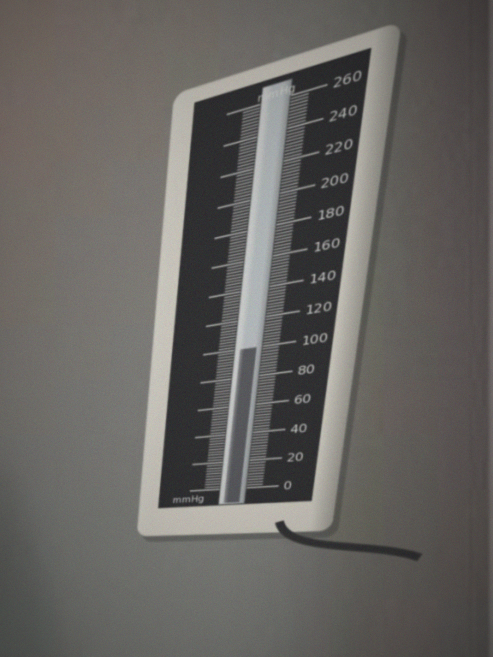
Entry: **100** mmHg
